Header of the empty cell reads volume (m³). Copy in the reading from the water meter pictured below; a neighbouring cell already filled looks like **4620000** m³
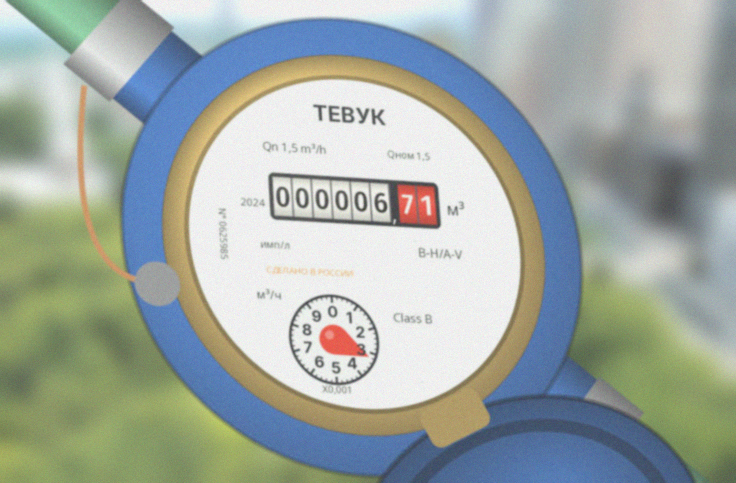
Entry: **6.713** m³
